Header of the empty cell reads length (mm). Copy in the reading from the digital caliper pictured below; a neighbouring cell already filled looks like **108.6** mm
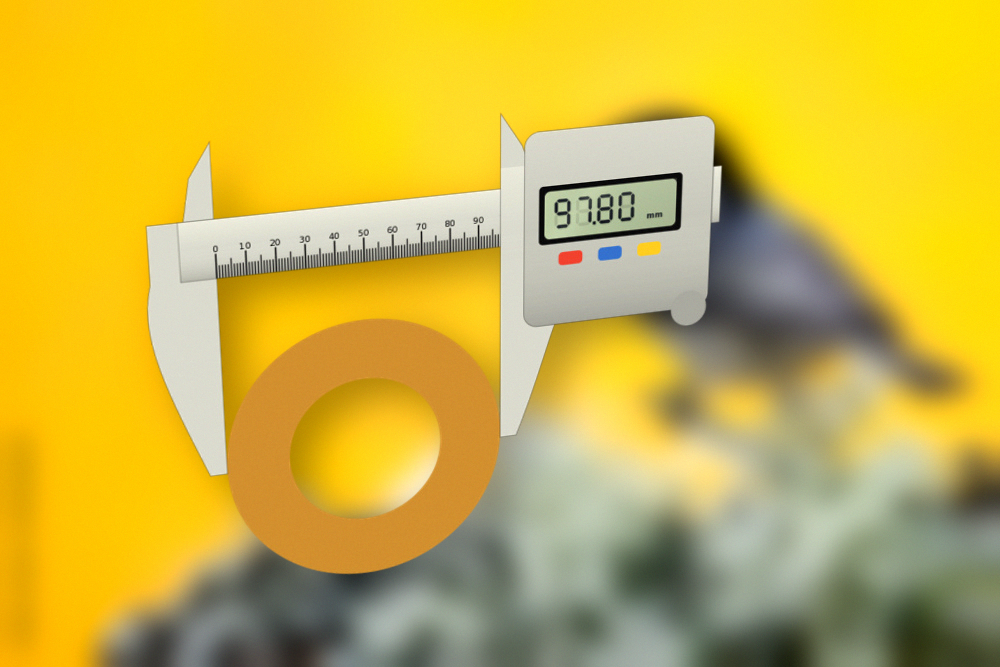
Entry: **97.80** mm
